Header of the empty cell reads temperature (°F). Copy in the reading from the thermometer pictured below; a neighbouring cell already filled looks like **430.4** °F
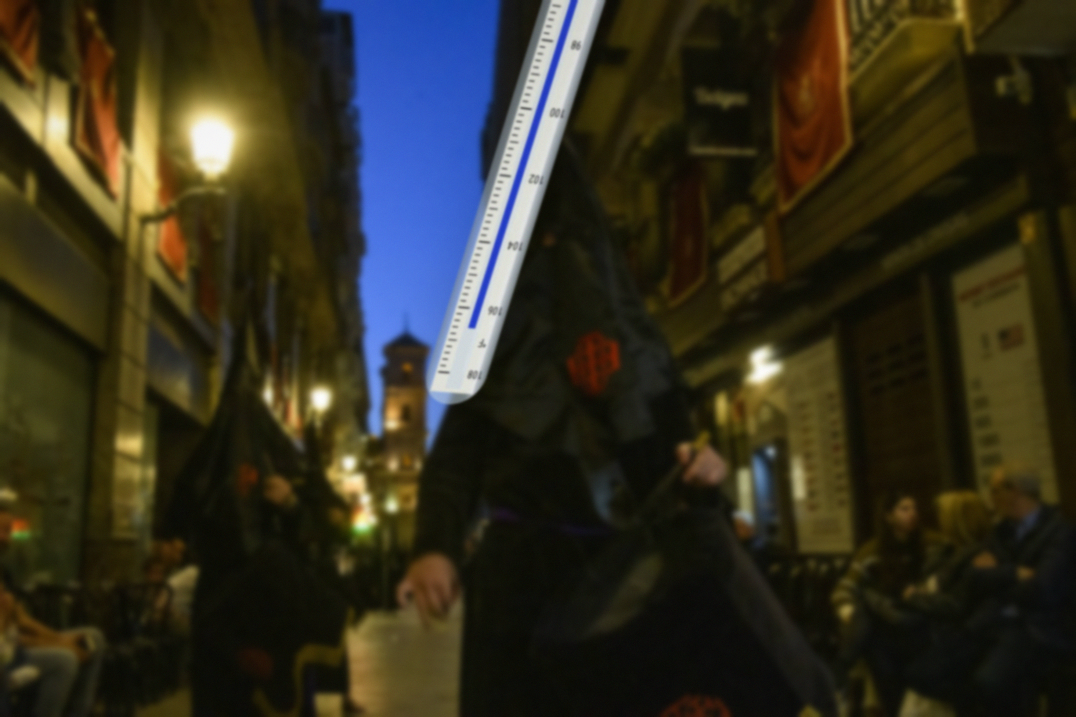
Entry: **106.6** °F
